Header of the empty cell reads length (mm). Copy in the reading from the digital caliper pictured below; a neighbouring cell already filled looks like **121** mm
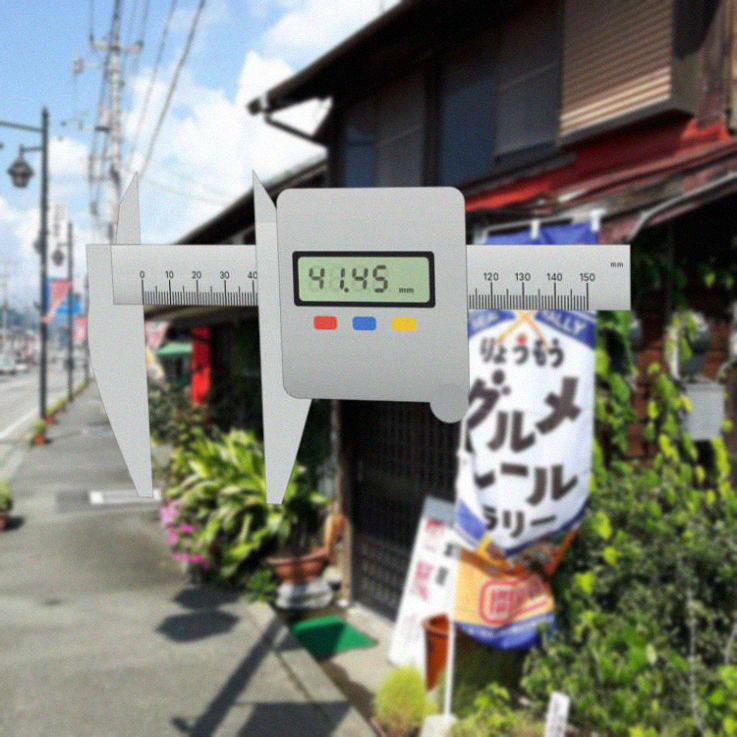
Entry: **41.45** mm
